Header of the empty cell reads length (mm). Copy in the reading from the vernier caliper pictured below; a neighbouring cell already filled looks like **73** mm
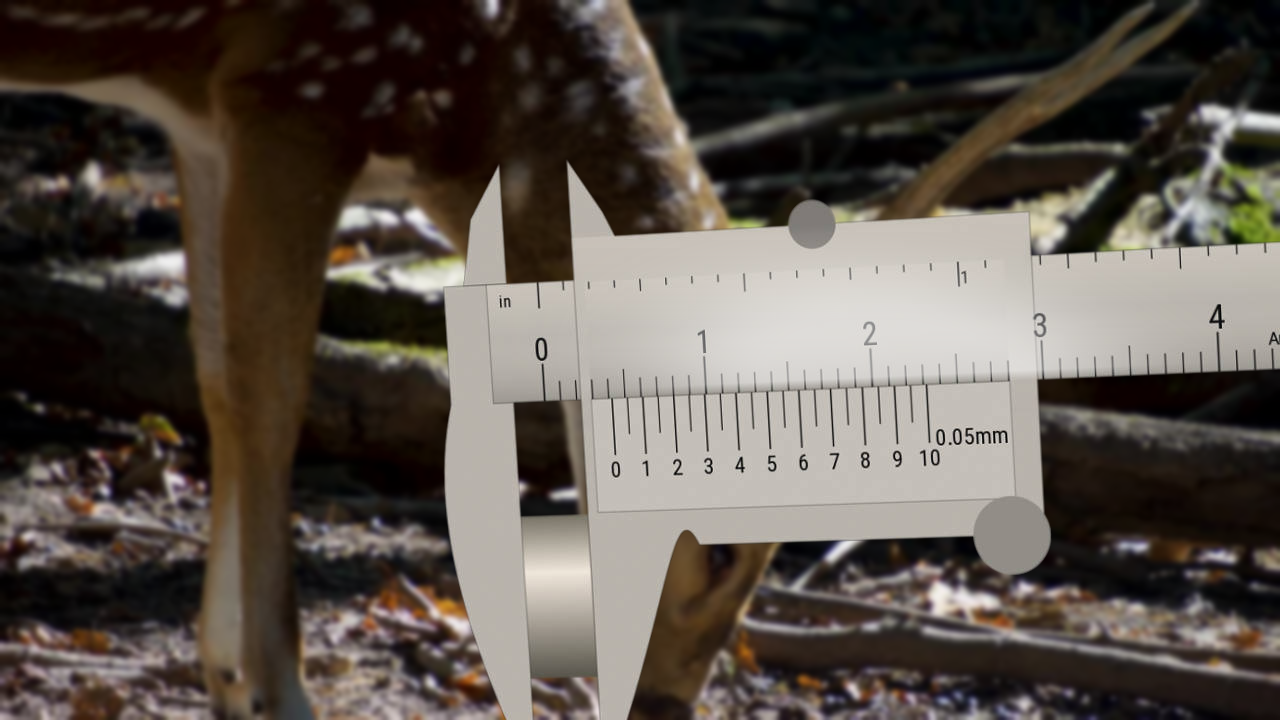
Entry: **4.2** mm
